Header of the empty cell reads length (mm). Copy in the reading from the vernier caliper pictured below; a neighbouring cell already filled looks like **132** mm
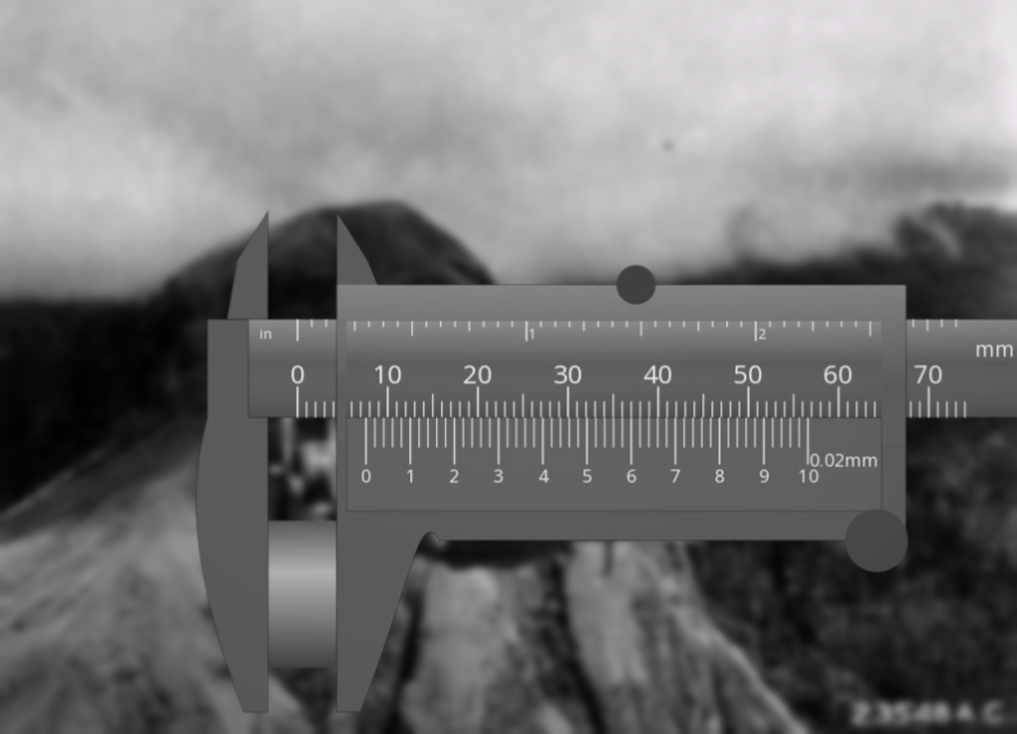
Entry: **7.6** mm
